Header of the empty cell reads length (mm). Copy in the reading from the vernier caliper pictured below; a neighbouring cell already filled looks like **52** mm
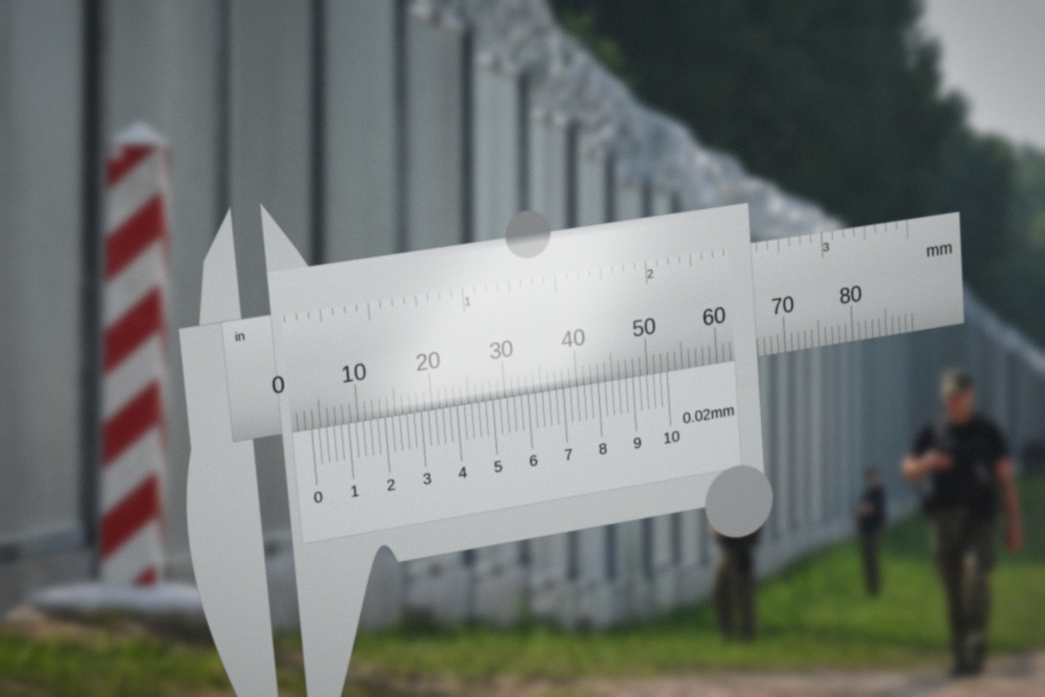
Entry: **3.8** mm
